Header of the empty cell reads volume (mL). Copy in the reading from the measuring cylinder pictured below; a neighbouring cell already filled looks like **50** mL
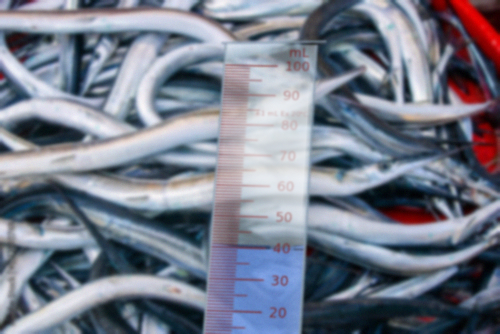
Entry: **40** mL
